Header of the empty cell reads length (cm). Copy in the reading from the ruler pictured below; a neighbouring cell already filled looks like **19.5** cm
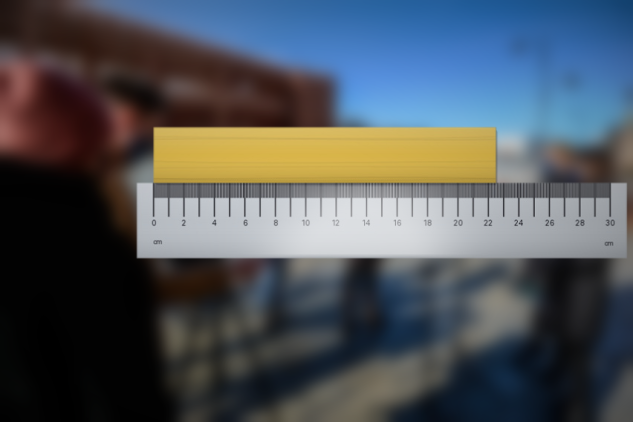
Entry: **22.5** cm
